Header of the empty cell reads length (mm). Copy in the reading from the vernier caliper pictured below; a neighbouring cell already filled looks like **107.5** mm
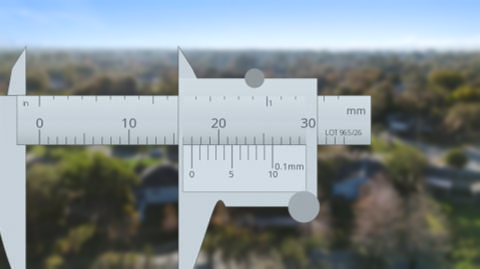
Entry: **17.0** mm
